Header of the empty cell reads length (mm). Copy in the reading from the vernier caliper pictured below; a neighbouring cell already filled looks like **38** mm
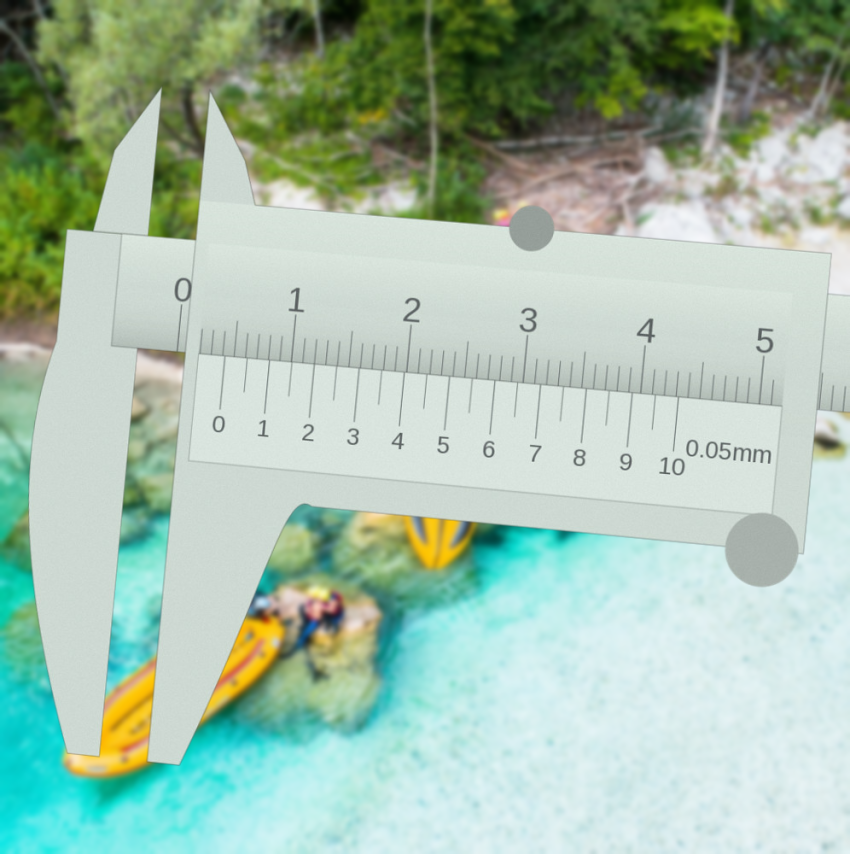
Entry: **4.2** mm
